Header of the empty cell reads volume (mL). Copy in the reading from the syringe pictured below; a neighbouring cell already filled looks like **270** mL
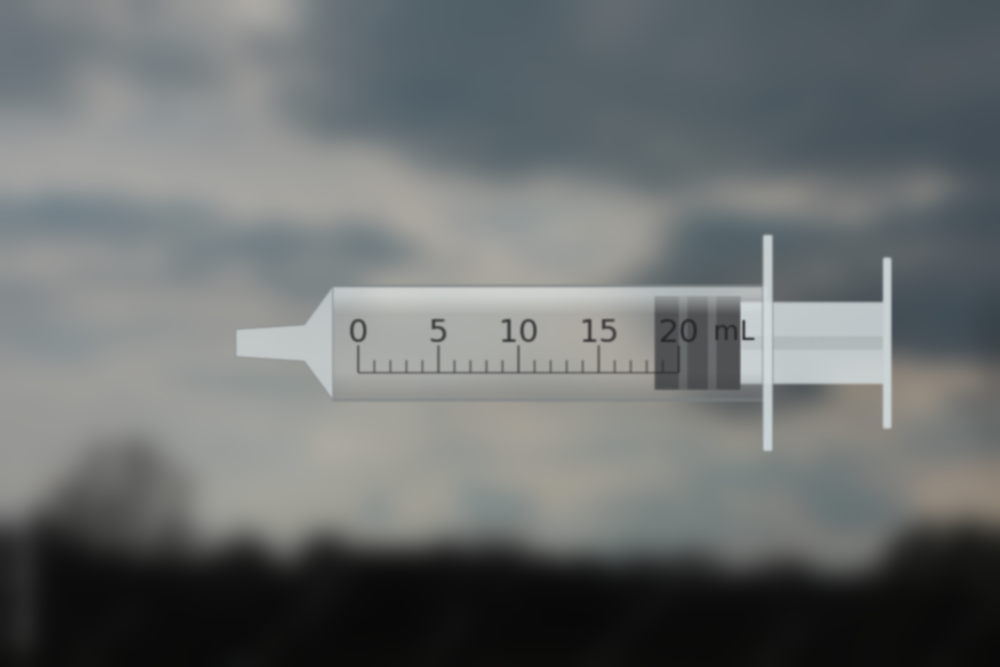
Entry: **18.5** mL
